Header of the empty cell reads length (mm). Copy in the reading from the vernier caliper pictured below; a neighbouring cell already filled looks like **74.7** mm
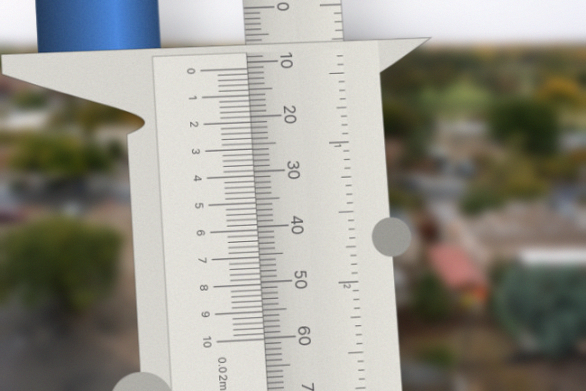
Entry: **11.2** mm
